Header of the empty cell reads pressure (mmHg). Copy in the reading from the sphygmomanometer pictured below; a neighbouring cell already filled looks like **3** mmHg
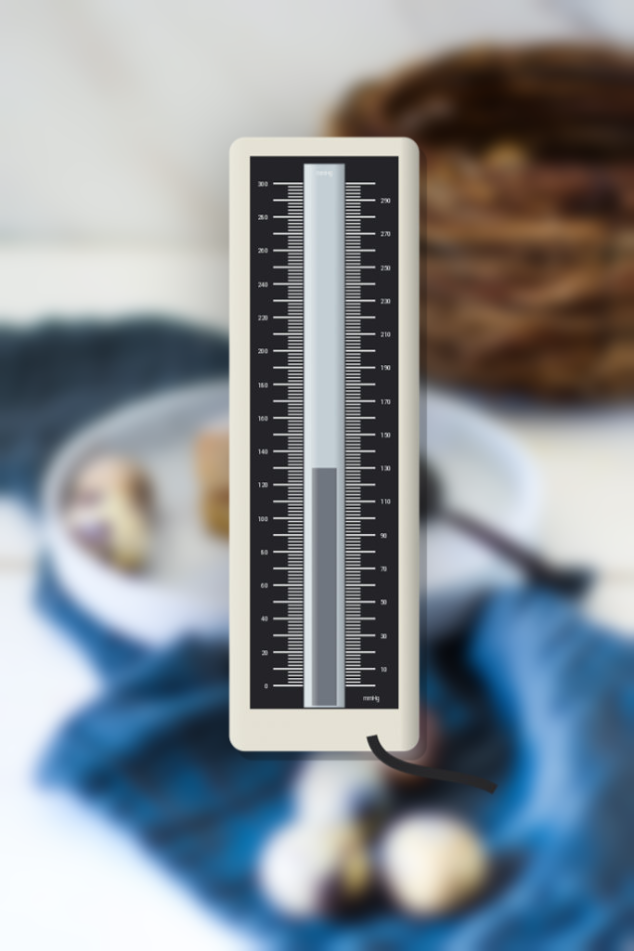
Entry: **130** mmHg
